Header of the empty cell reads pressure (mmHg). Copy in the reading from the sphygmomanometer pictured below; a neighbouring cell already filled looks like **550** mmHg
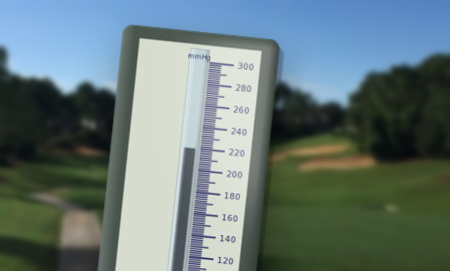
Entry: **220** mmHg
